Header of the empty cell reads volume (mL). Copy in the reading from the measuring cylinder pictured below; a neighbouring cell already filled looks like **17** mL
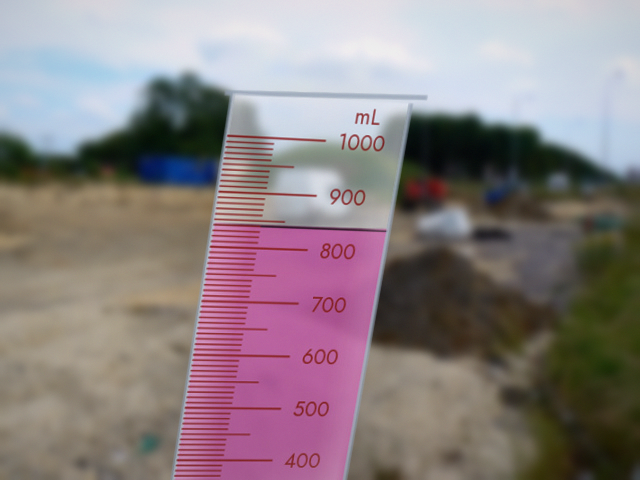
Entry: **840** mL
